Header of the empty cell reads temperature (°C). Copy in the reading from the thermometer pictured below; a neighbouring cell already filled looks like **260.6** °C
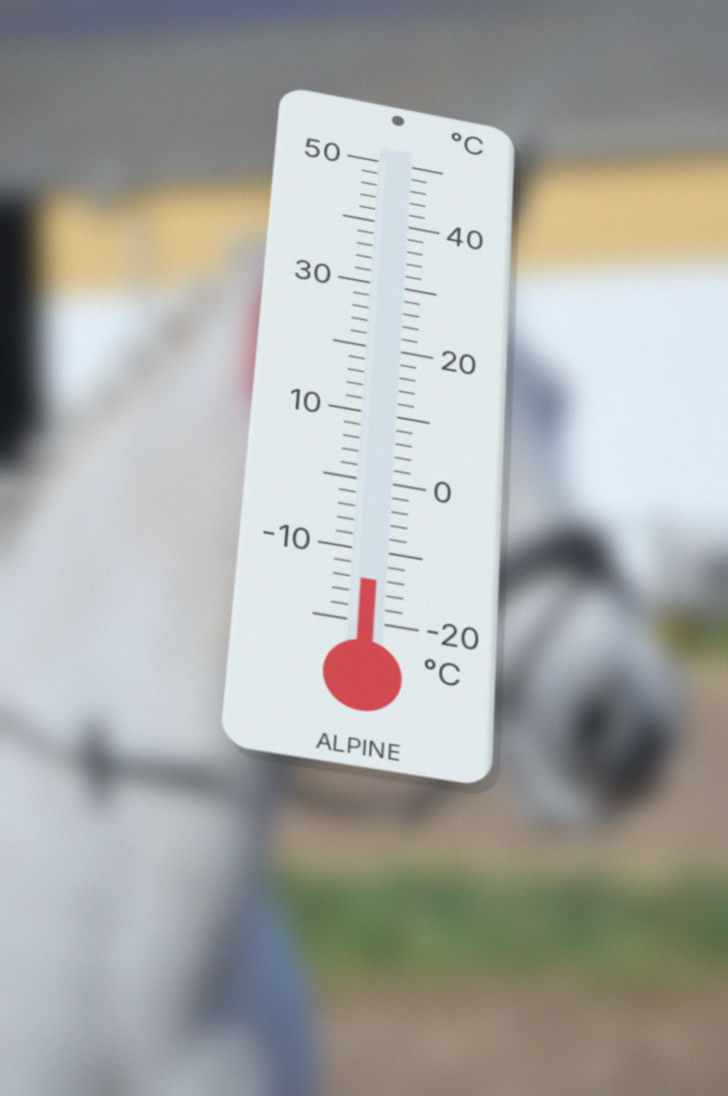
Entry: **-14** °C
